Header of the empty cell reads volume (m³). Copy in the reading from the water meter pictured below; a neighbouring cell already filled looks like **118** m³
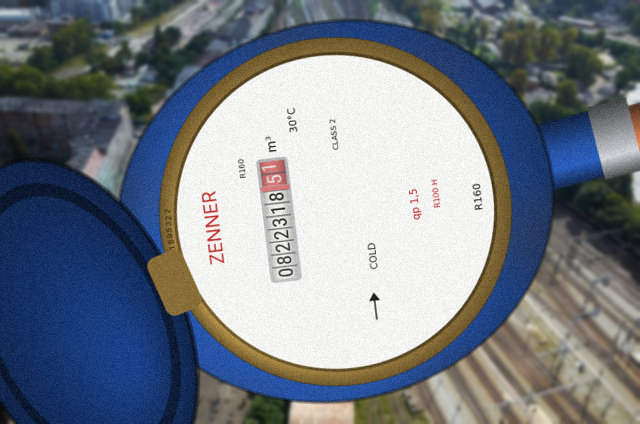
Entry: **822318.51** m³
